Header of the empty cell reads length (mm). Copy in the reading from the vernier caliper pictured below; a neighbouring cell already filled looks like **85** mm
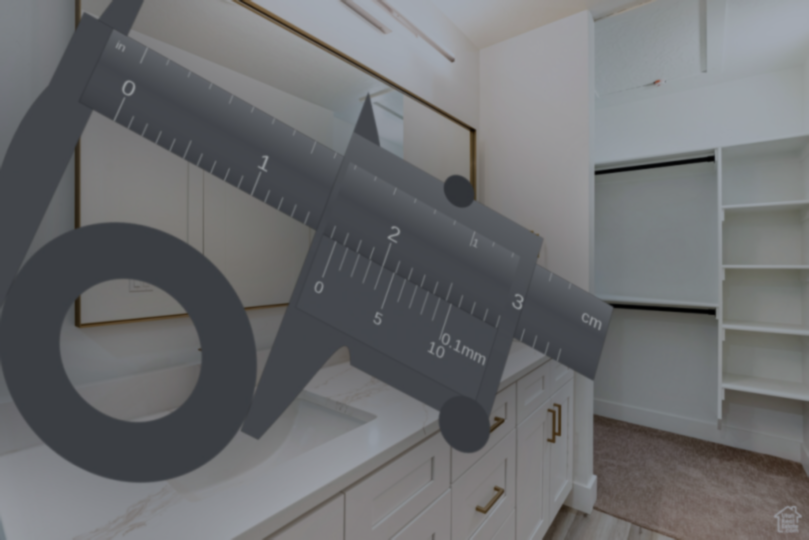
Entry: **16.4** mm
